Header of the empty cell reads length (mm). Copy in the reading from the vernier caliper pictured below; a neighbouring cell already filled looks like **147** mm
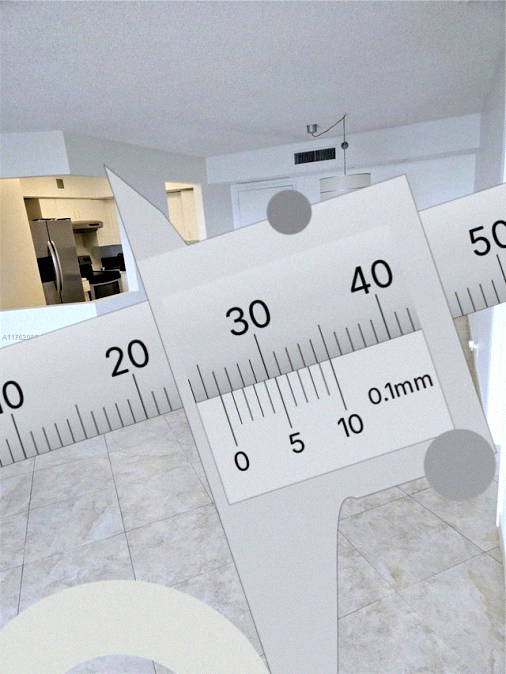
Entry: **26.0** mm
